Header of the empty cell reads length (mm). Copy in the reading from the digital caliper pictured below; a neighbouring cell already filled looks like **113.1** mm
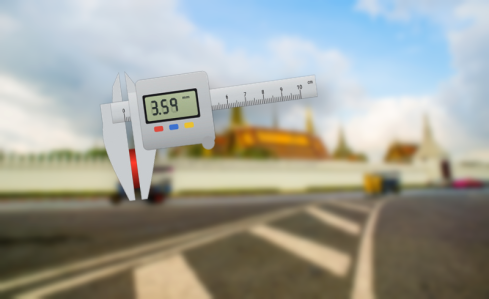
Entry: **3.59** mm
